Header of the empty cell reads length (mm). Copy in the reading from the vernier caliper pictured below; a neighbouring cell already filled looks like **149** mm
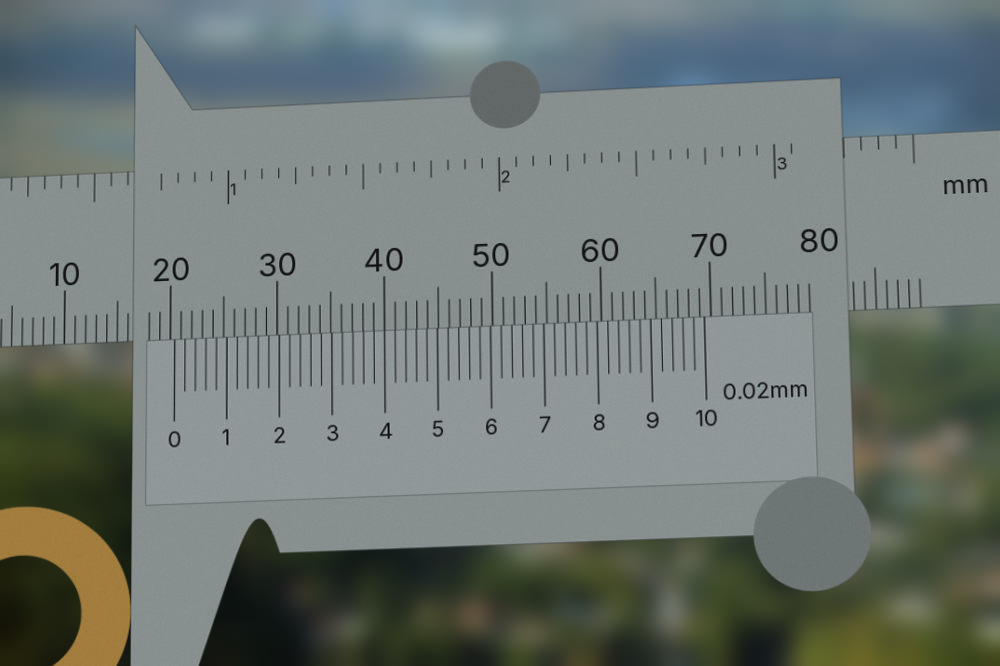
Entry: **20.4** mm
